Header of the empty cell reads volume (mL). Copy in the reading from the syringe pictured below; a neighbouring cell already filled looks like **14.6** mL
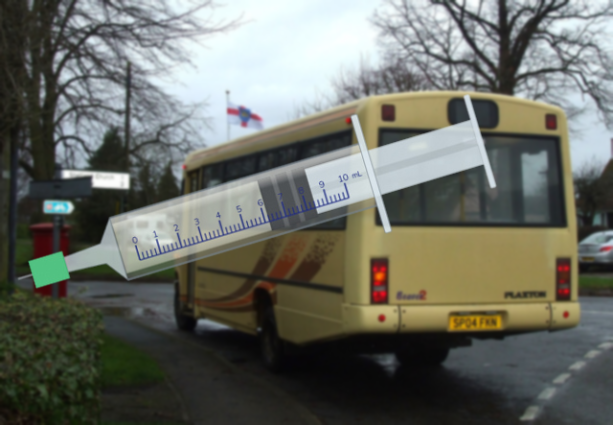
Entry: **6.2** mL
